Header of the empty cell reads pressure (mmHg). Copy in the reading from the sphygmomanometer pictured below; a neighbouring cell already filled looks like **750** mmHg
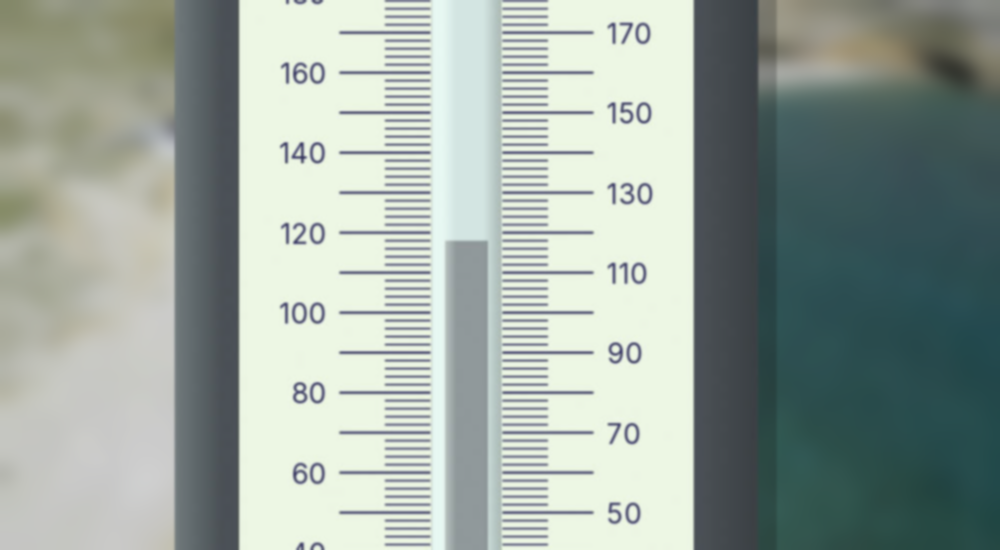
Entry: **118** mmHg
